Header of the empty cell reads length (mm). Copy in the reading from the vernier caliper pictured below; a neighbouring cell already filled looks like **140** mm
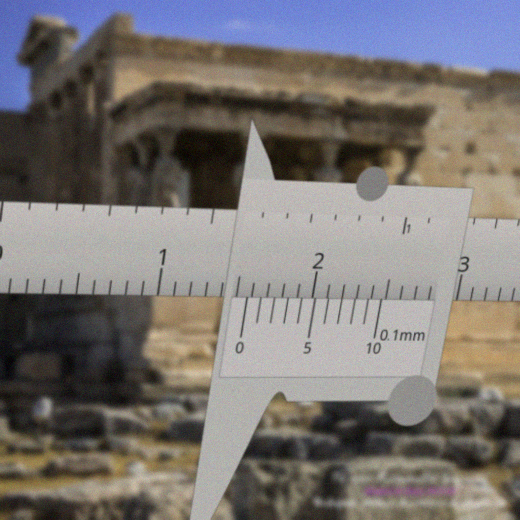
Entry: **15.7** mm
